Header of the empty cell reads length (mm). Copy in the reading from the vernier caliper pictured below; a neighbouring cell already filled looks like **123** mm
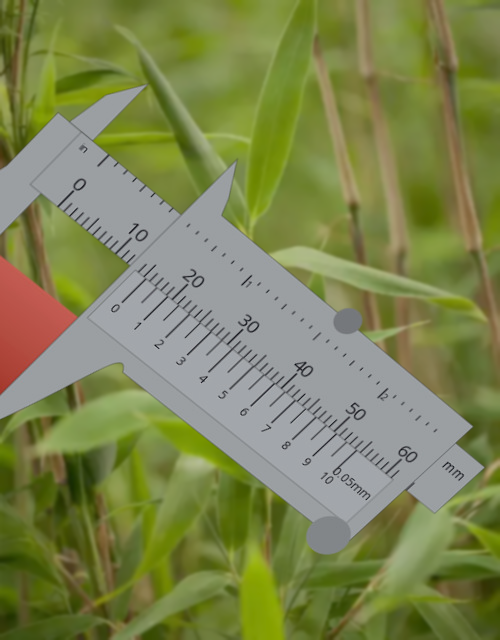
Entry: **15.4** mm
